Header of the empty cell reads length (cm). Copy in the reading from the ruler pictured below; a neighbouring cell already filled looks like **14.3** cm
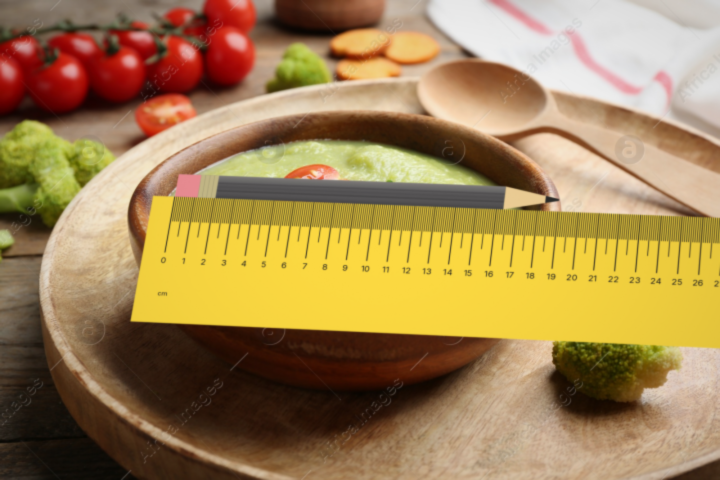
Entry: **19** cm
